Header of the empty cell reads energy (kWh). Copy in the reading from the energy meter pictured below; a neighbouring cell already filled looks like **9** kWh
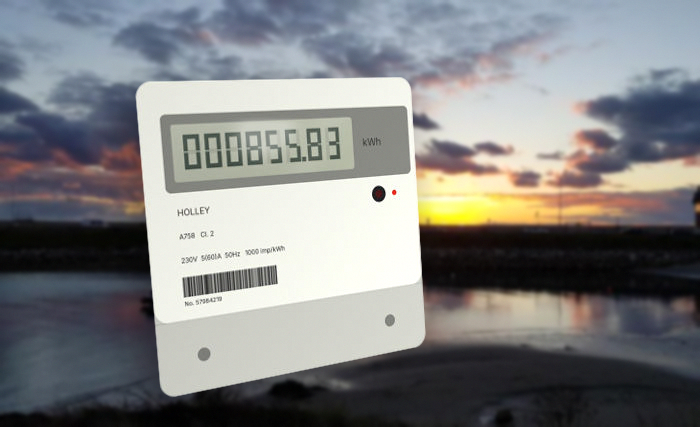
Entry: **855.83** kWh
